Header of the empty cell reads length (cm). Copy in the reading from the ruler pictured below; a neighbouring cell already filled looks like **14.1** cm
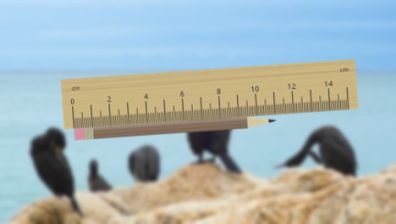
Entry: **11** cm
